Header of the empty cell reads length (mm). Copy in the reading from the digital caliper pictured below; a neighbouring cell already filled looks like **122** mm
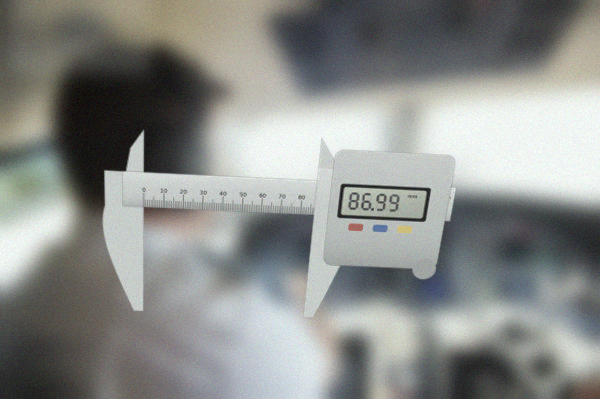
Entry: **86.99** mm
